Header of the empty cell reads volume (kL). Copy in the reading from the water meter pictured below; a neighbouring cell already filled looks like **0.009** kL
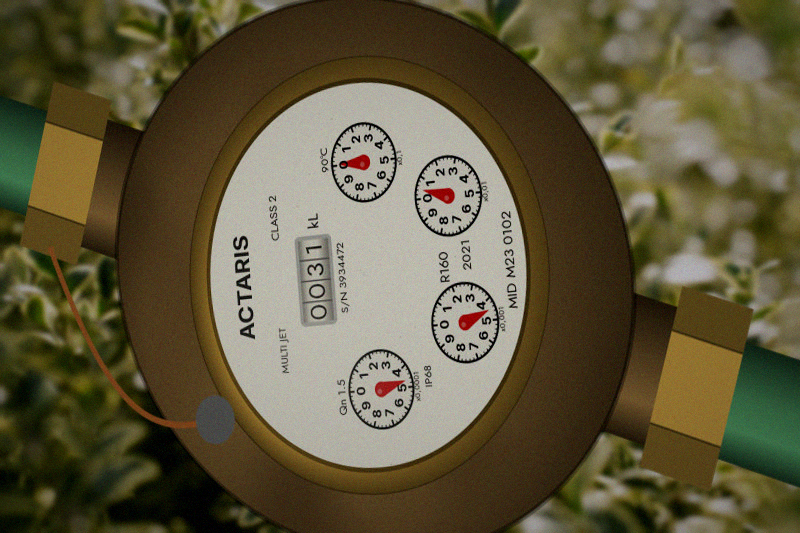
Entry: **31.0044** kL
